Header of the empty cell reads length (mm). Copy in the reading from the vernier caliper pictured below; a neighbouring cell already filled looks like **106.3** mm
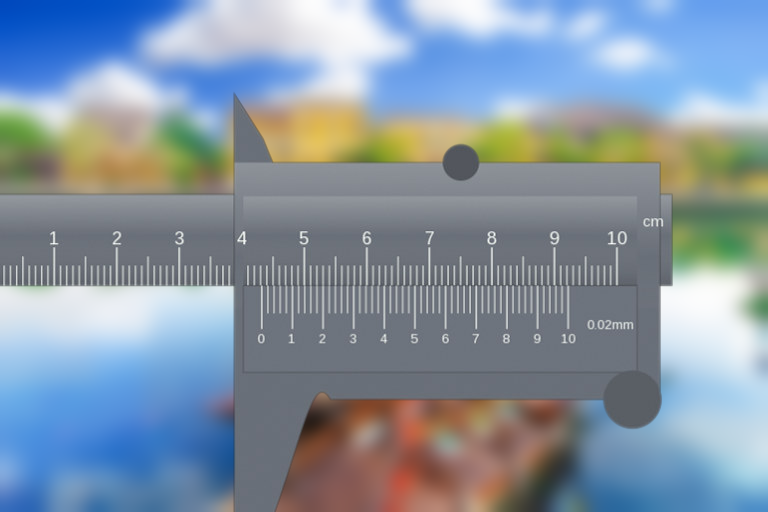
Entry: **43.2** mm
